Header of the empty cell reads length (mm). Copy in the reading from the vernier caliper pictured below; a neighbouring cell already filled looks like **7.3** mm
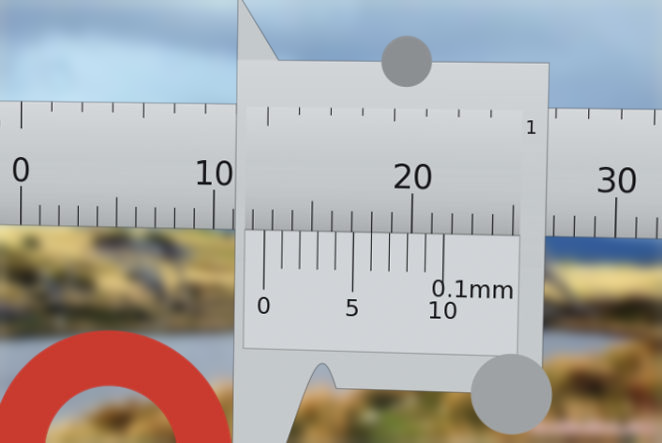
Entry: **12.6** mm
